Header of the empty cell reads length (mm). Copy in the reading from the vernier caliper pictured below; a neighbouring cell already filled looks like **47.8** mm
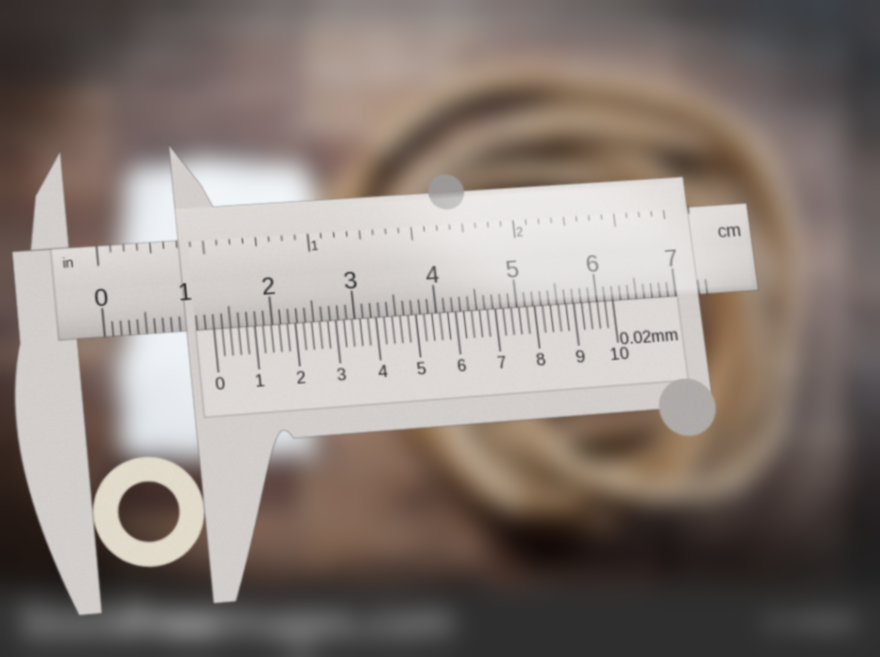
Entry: **13.0** mm
